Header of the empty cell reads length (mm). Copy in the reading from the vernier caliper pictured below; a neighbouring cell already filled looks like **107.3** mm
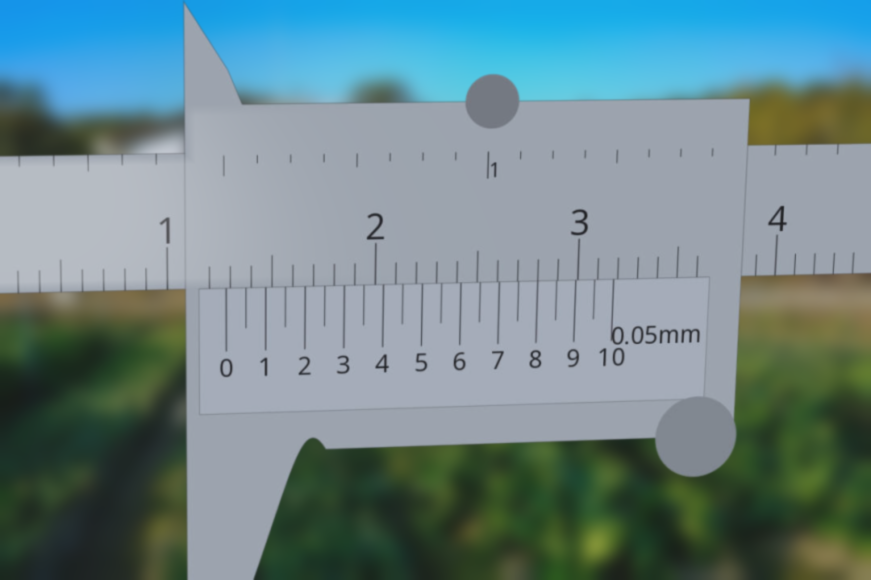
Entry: **12.8** mm
